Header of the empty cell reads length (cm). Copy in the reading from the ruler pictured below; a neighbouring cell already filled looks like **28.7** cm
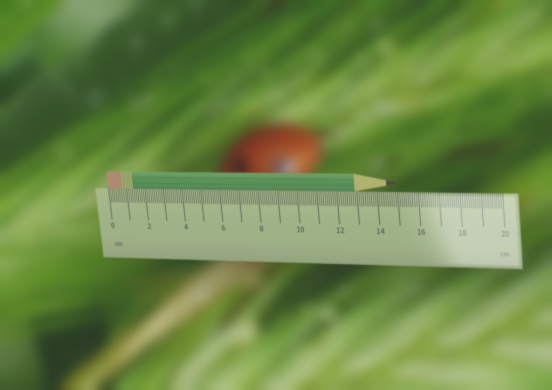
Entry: **15** cm
